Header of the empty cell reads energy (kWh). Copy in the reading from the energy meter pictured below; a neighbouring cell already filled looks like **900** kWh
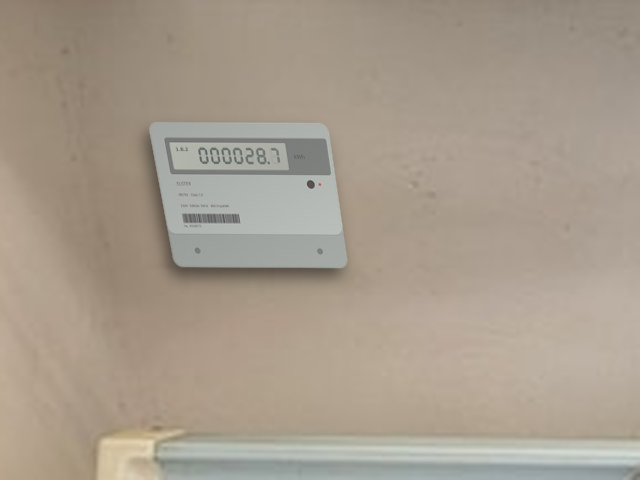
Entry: **28.7** kWh
